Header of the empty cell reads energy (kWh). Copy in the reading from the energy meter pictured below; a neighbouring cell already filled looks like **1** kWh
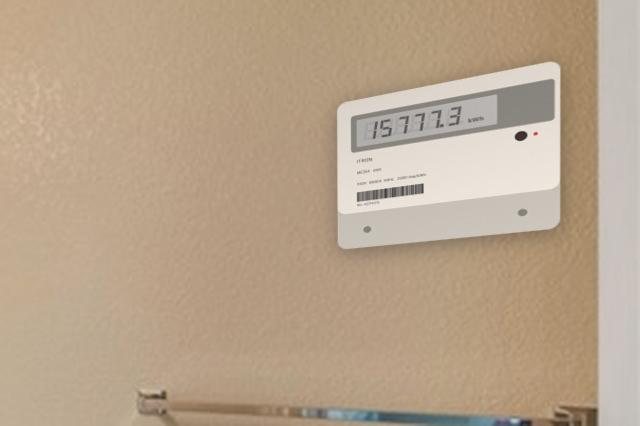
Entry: **15777.3** kWh
